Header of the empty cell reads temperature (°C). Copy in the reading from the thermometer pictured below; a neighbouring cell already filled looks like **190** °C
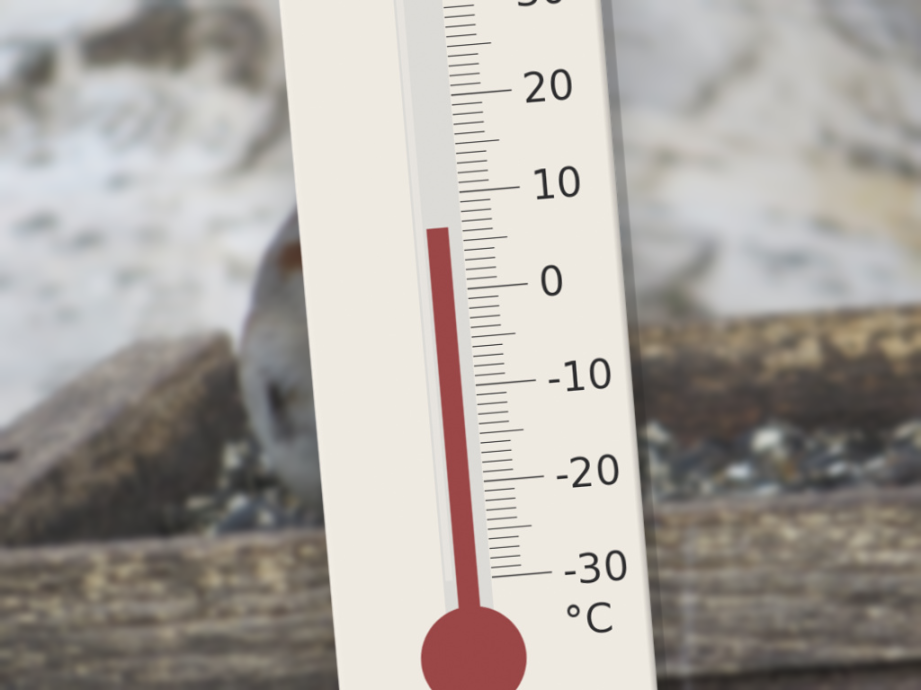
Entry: **6.5** °C
